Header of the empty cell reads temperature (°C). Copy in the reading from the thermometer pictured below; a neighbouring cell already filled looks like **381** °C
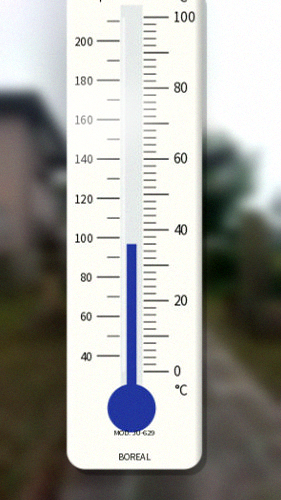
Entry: **36** °C
